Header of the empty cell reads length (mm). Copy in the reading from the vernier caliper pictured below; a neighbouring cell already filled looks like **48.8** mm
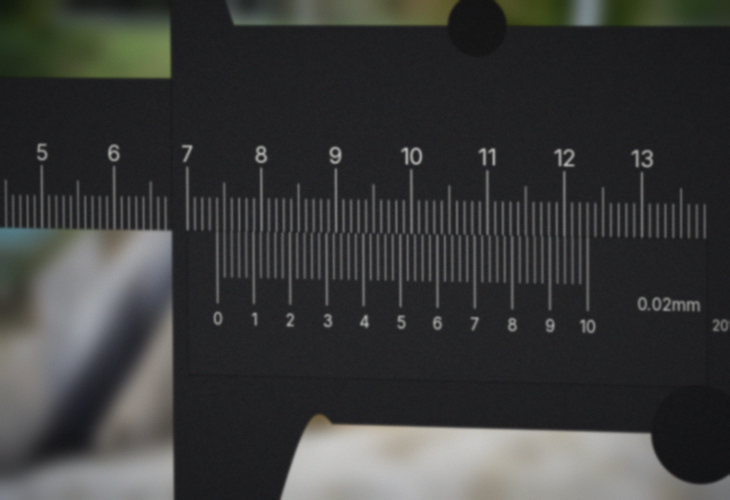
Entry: **74.0** mm
